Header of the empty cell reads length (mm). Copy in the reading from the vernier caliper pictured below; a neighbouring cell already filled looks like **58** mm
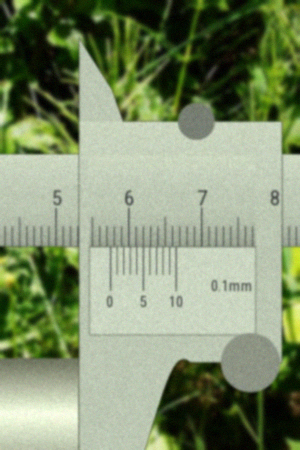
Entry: **57.5** mm
